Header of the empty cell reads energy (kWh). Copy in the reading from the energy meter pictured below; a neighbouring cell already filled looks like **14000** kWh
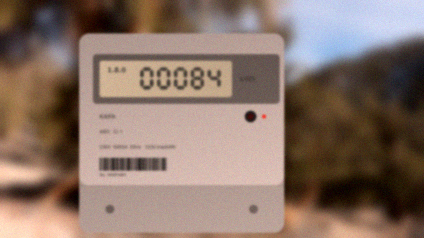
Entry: **84** kWh
